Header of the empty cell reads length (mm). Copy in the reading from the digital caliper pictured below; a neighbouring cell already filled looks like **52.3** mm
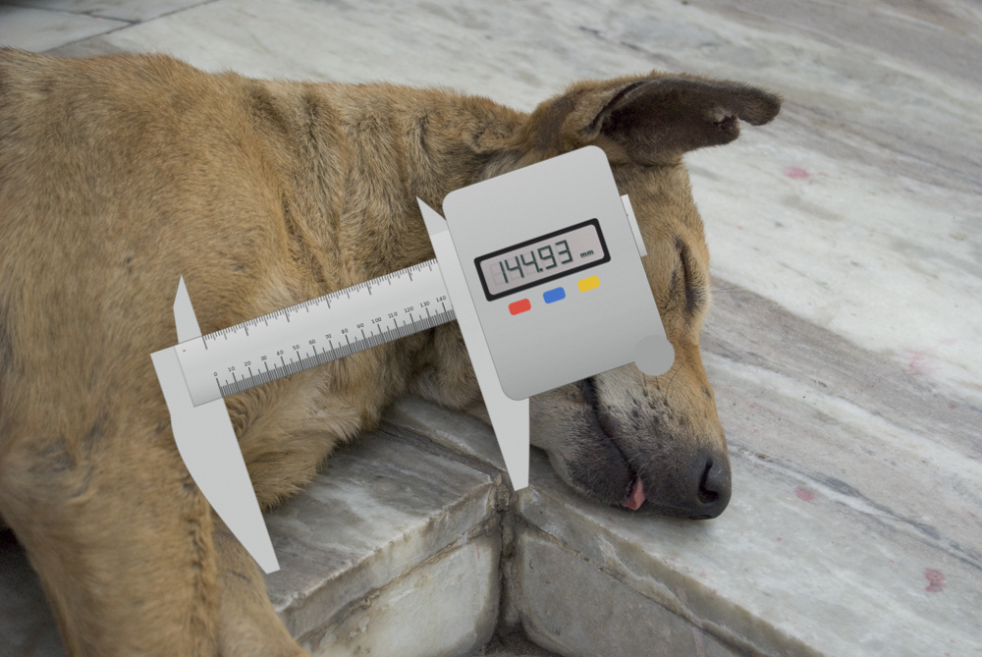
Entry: **144.93** mm
